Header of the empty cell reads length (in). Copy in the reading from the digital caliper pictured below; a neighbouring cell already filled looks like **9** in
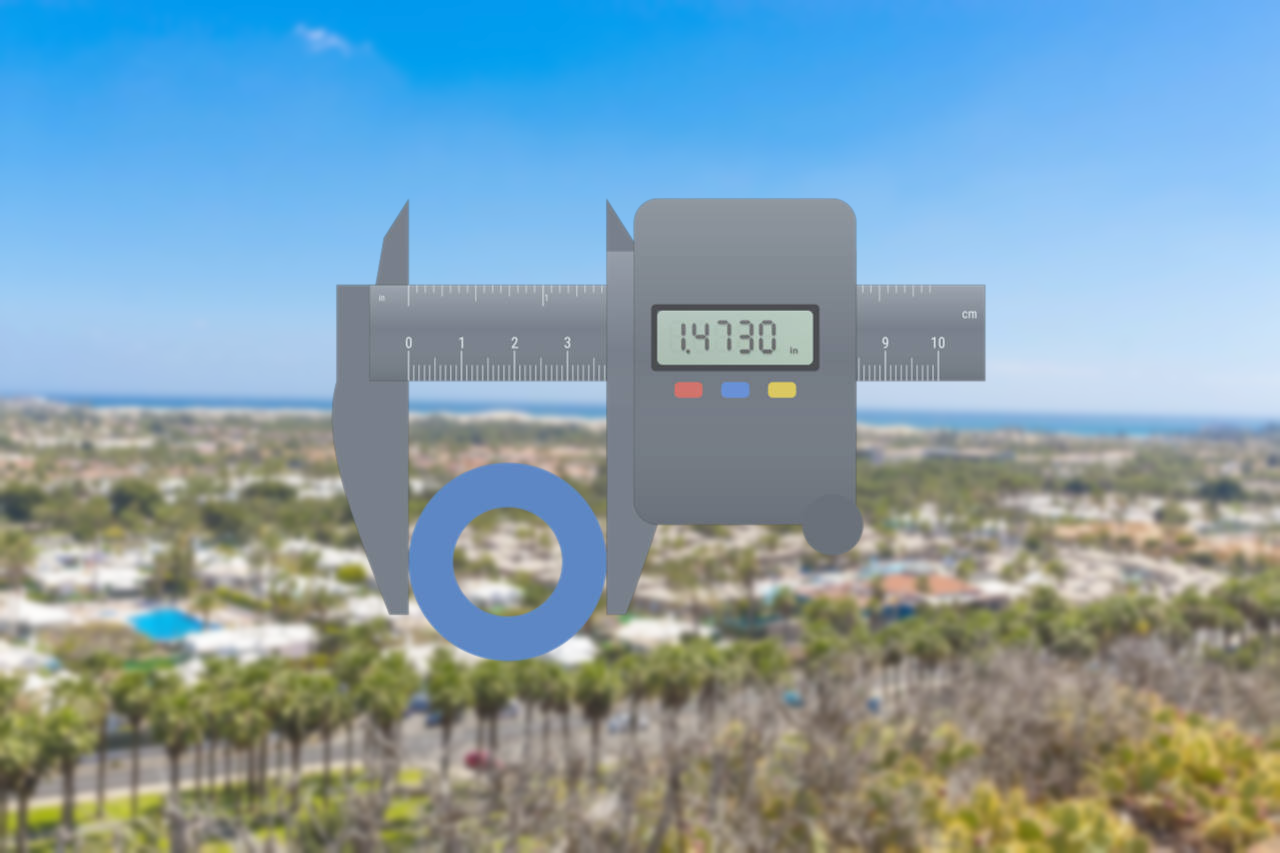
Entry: **1.4730** in
